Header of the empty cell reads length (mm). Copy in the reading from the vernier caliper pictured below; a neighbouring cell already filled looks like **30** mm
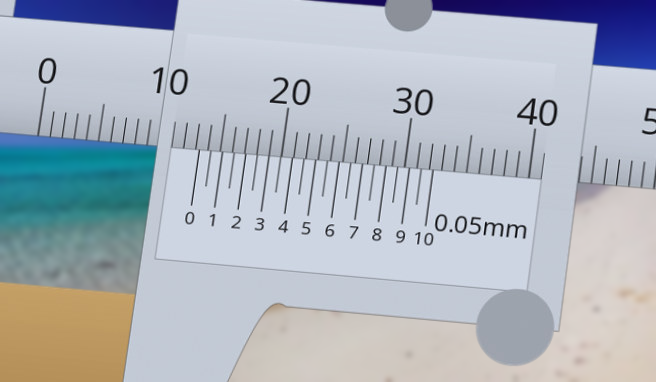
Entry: **13.3** mm
